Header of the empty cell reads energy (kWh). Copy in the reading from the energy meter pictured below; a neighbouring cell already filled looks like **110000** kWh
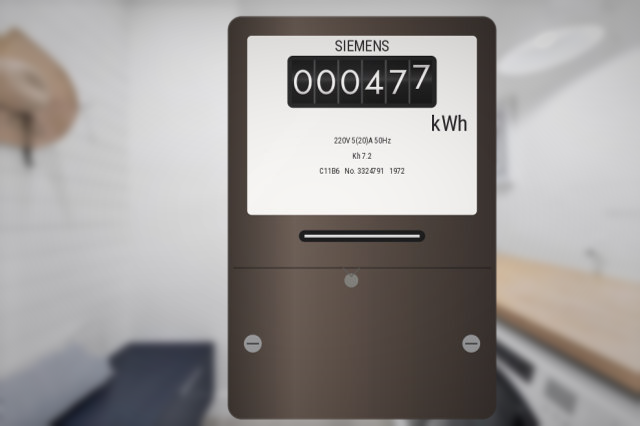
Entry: **477** kWh
